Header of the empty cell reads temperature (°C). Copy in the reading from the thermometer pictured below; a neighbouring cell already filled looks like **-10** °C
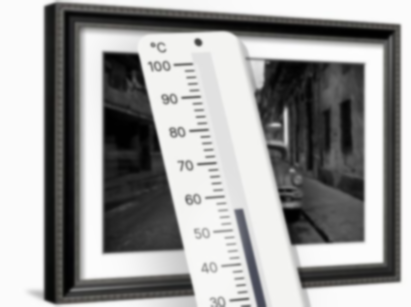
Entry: **56** °C
